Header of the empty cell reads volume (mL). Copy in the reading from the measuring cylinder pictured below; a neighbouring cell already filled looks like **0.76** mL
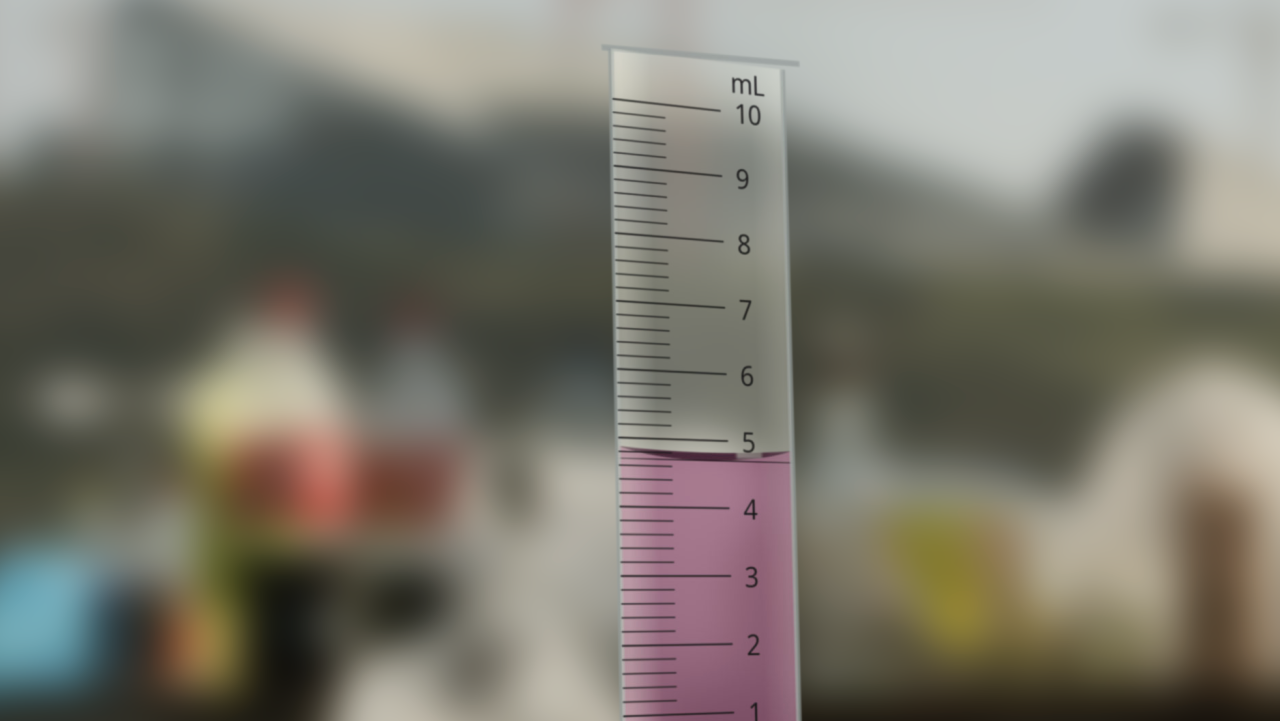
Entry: **4.7** mL
